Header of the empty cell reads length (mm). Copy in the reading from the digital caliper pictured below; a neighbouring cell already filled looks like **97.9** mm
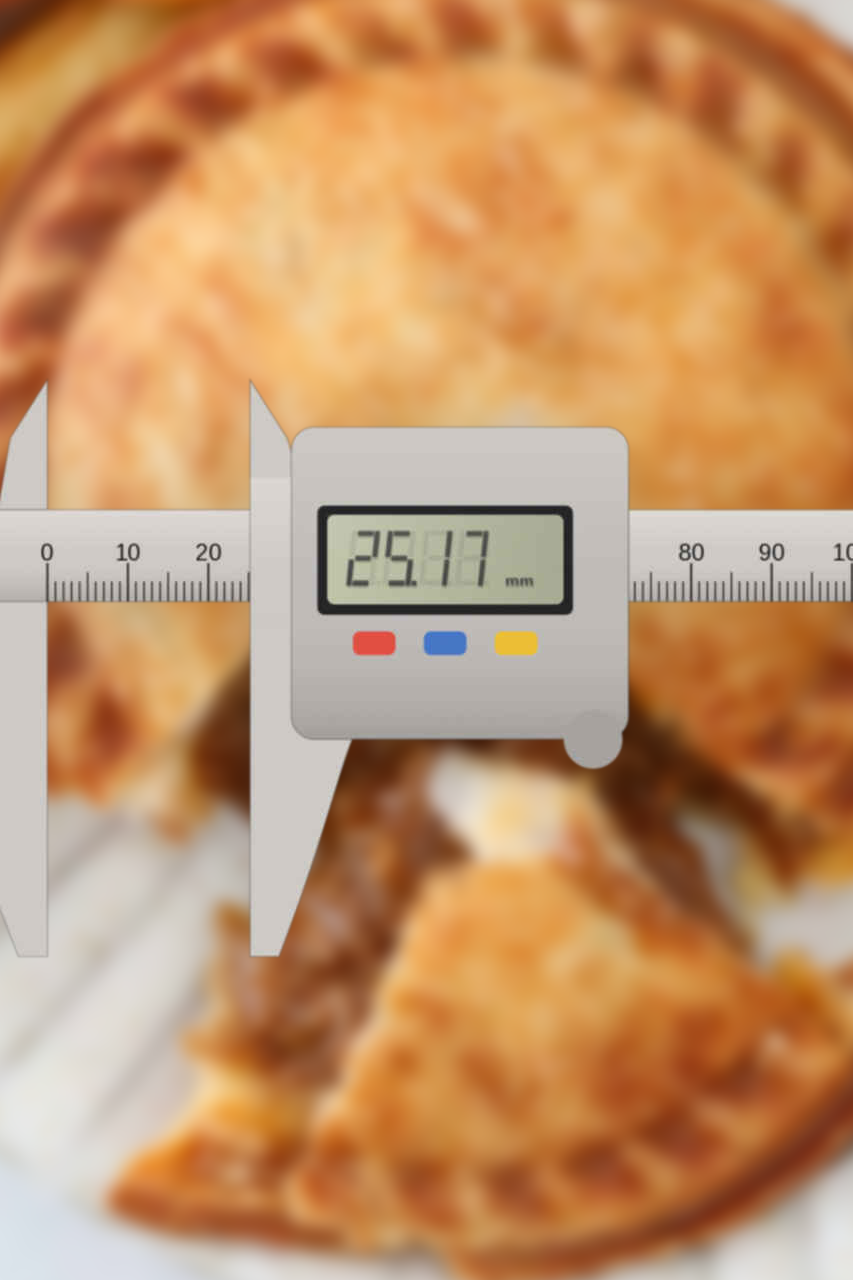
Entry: **25.17** mm
